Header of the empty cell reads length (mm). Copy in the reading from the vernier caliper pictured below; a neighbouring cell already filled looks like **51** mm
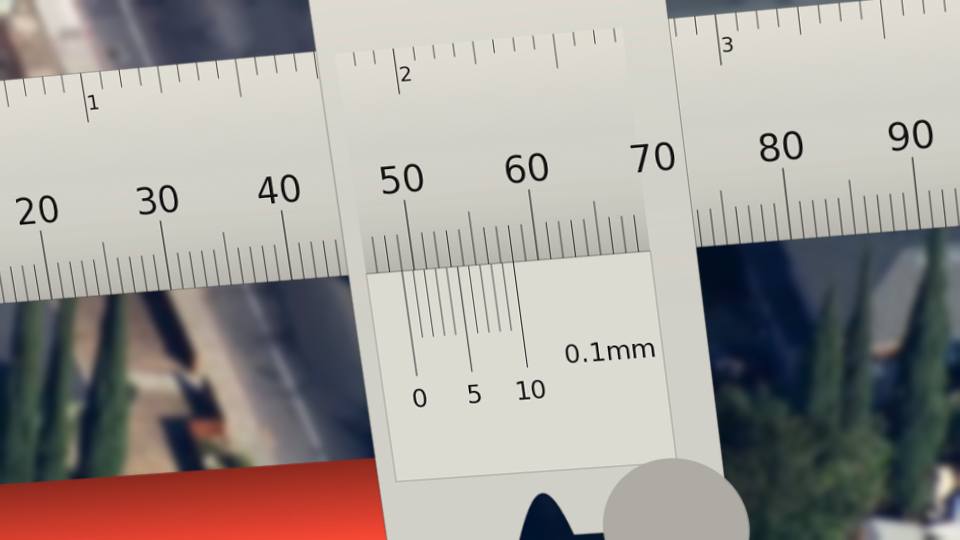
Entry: **49.0** mm
